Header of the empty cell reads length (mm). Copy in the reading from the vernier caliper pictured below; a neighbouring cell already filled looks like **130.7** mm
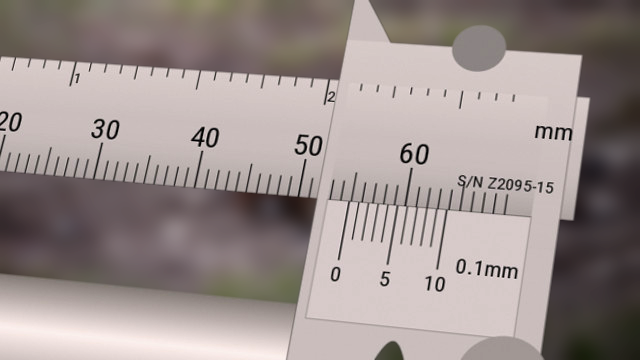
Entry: **54.8** mm
